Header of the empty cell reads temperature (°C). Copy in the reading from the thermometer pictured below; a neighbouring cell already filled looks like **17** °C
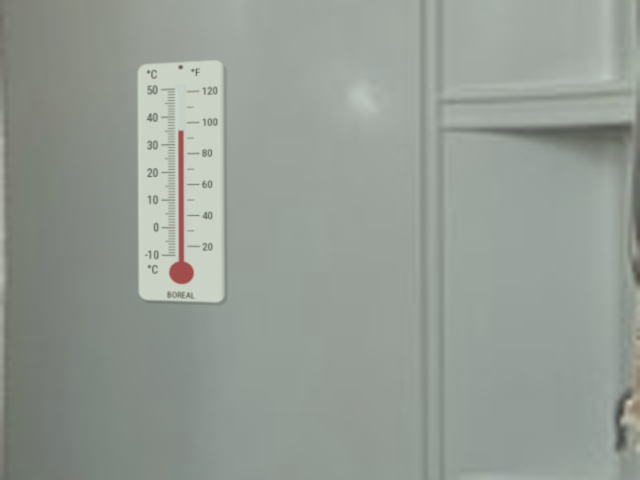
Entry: **35** °C
